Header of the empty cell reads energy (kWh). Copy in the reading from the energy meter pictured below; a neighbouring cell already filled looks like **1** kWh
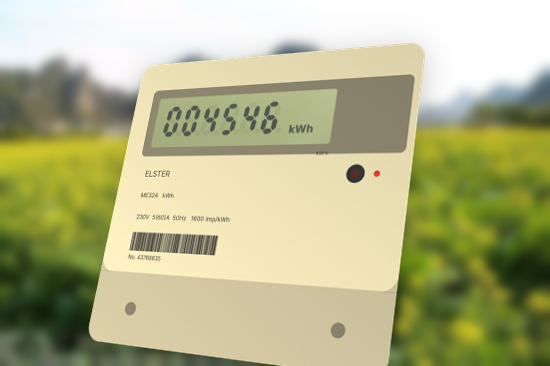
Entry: **4546** kWh
